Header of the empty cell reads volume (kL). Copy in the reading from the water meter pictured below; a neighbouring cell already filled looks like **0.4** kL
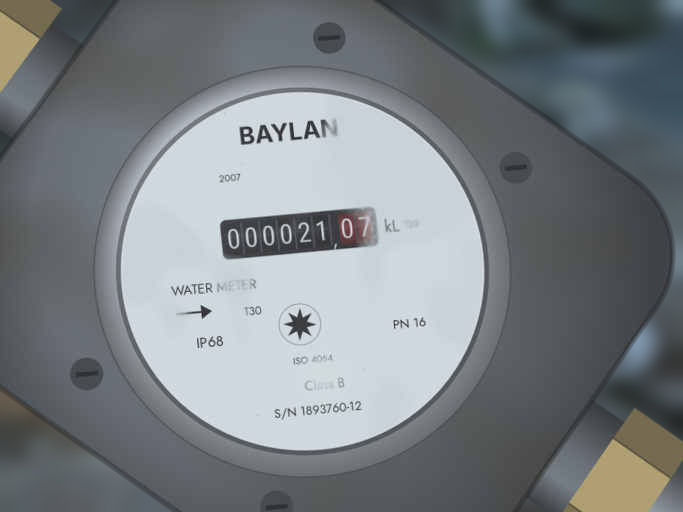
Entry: **21.07** kL
